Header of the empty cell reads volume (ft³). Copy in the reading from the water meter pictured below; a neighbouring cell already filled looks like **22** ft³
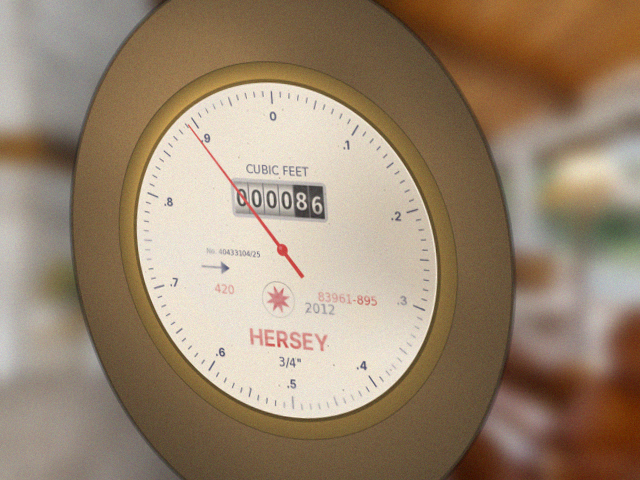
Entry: **85.89** ft³
